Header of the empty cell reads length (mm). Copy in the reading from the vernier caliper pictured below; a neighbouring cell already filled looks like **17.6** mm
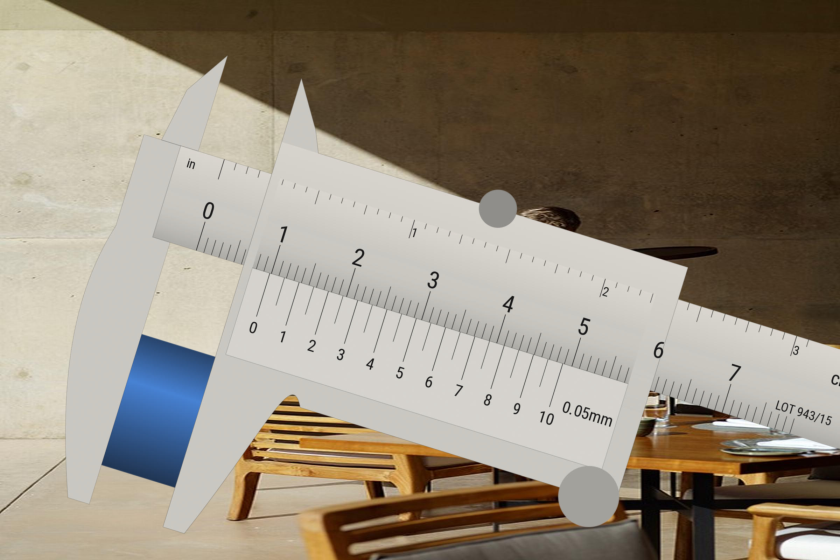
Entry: **9.8** mm
